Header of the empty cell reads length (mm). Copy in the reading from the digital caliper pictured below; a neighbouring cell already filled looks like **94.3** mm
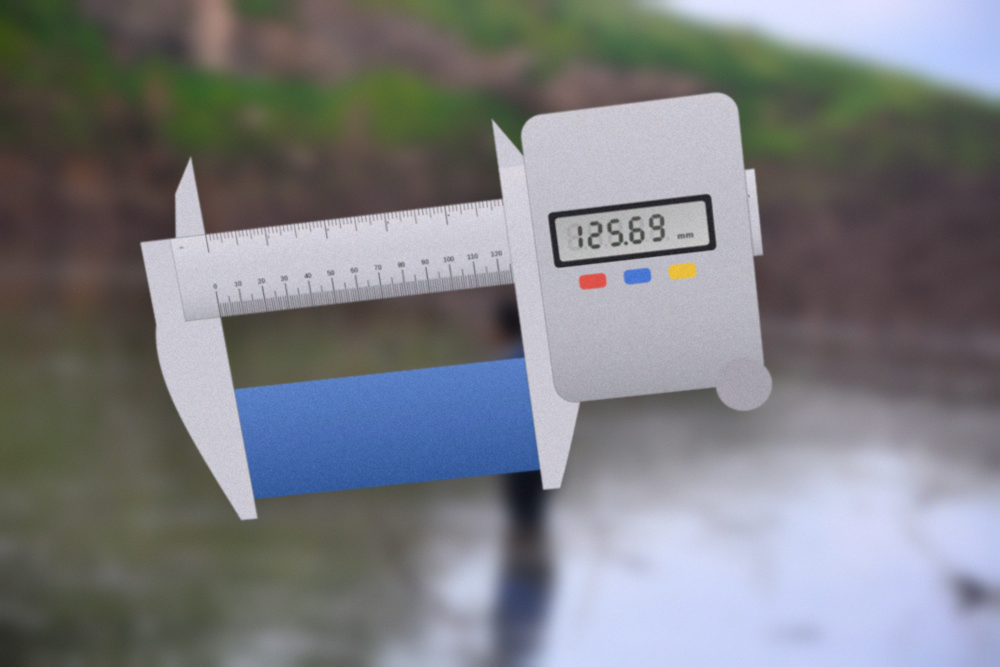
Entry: **125.69** mm
